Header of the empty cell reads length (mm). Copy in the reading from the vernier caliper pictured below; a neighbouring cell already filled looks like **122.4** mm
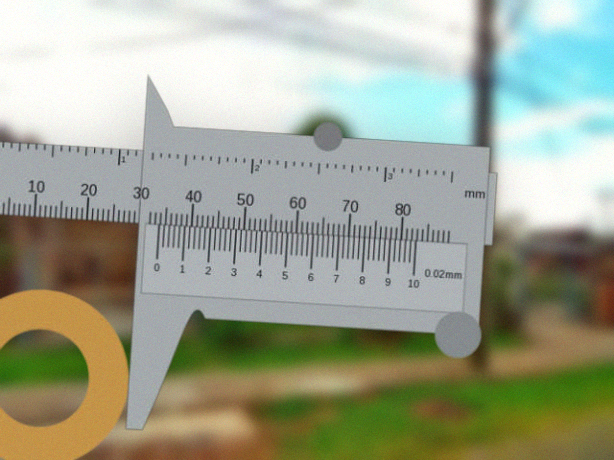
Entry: **33.8** mm
